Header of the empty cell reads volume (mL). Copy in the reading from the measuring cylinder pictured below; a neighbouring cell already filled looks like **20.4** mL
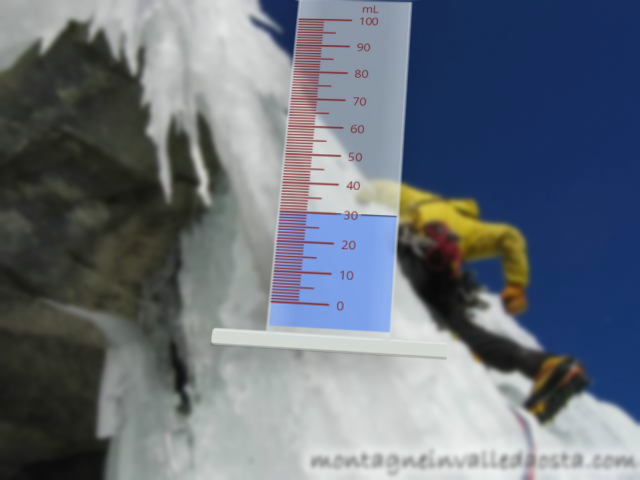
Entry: **30** mL
